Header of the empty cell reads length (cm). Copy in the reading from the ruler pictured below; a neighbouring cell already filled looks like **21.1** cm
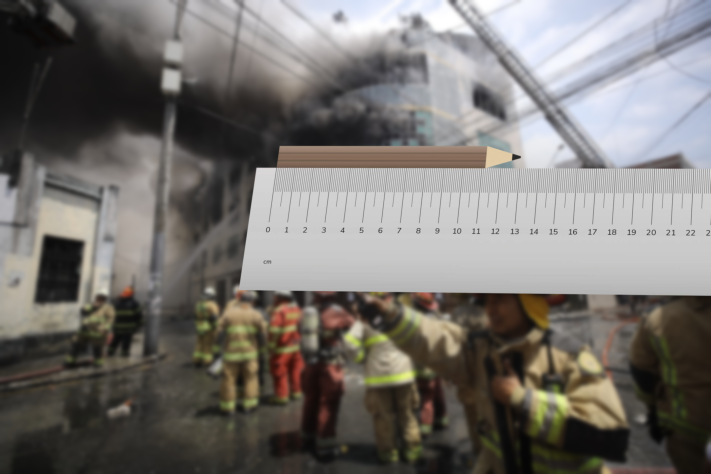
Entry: **13** cm
